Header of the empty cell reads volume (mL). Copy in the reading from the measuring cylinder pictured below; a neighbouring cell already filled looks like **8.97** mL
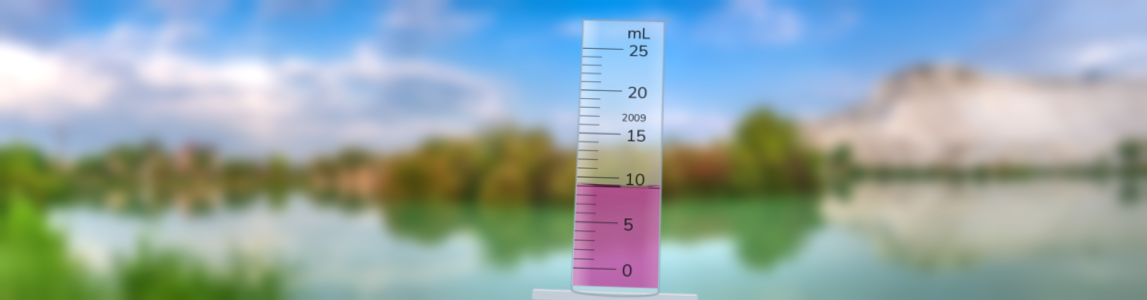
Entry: **9** mL
